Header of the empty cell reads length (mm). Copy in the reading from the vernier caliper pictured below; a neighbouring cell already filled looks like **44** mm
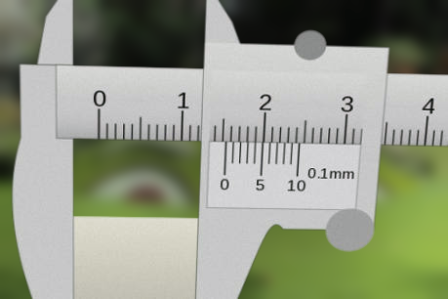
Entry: **15.4** mm
